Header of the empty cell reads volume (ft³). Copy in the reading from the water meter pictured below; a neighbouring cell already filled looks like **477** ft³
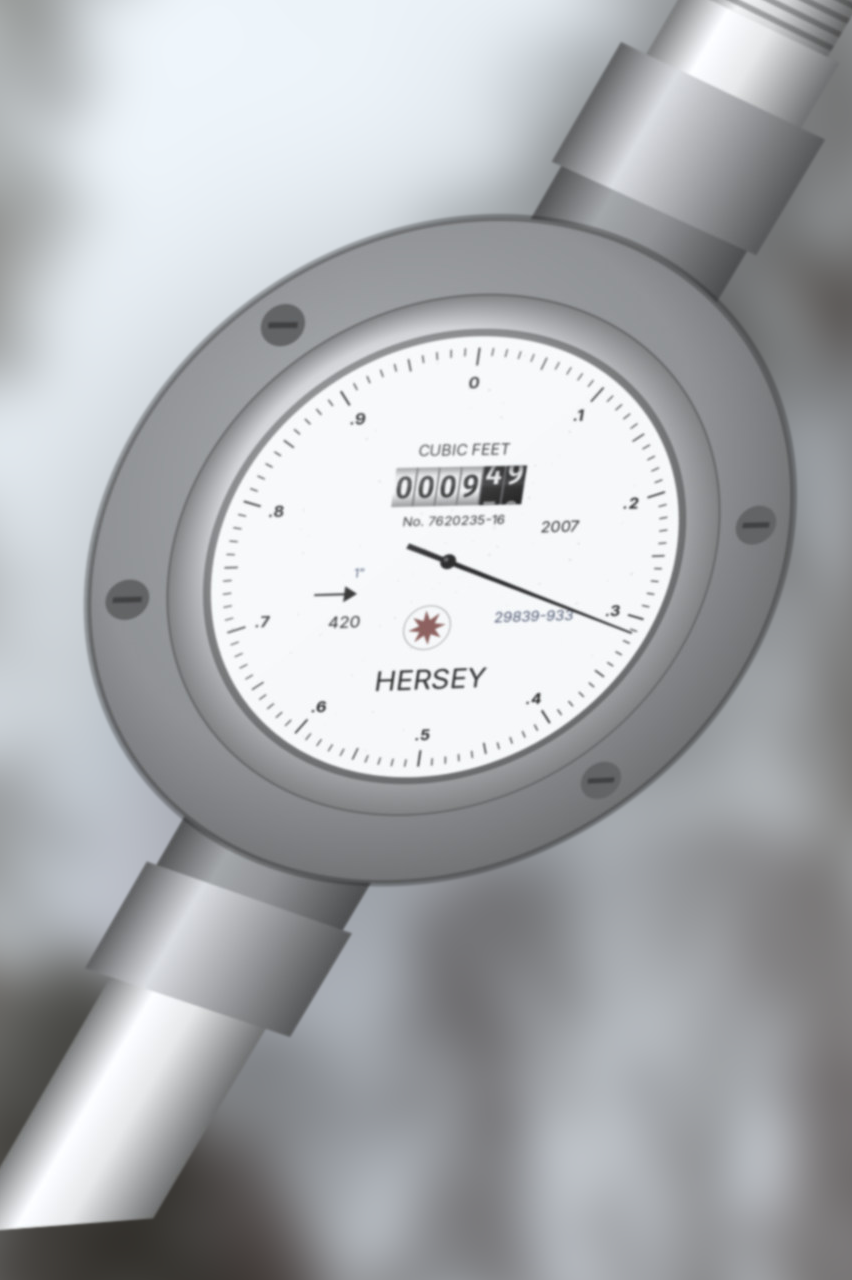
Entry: **949.31** ft³
